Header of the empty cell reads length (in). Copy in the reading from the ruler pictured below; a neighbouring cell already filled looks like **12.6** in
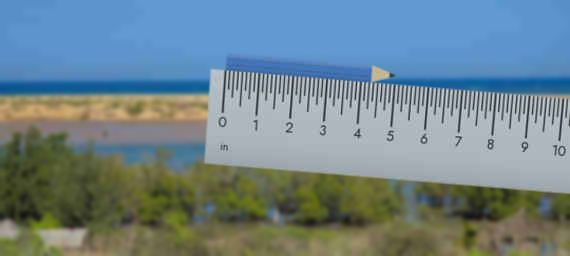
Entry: **5** in
